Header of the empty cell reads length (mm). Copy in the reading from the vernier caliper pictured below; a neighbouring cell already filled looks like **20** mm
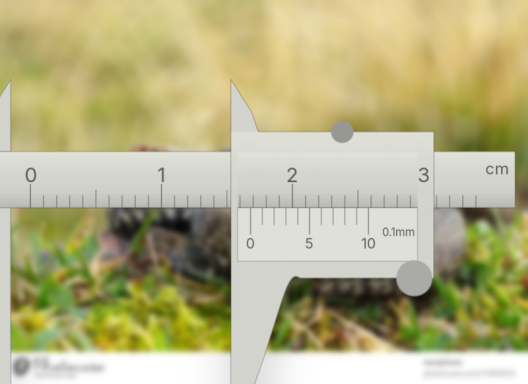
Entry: **16.8** mm
